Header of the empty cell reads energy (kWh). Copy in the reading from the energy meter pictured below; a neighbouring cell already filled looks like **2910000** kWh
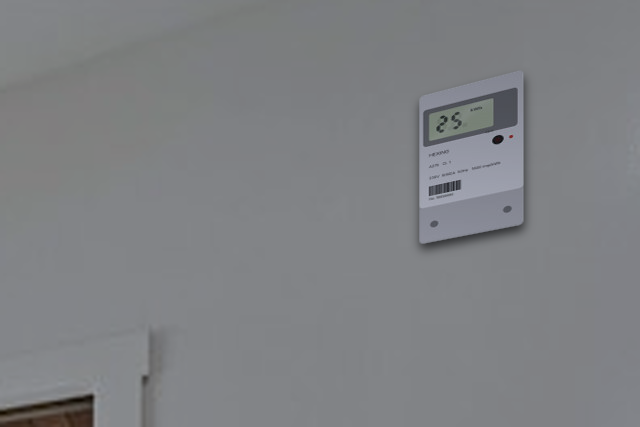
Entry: **25** kWh
